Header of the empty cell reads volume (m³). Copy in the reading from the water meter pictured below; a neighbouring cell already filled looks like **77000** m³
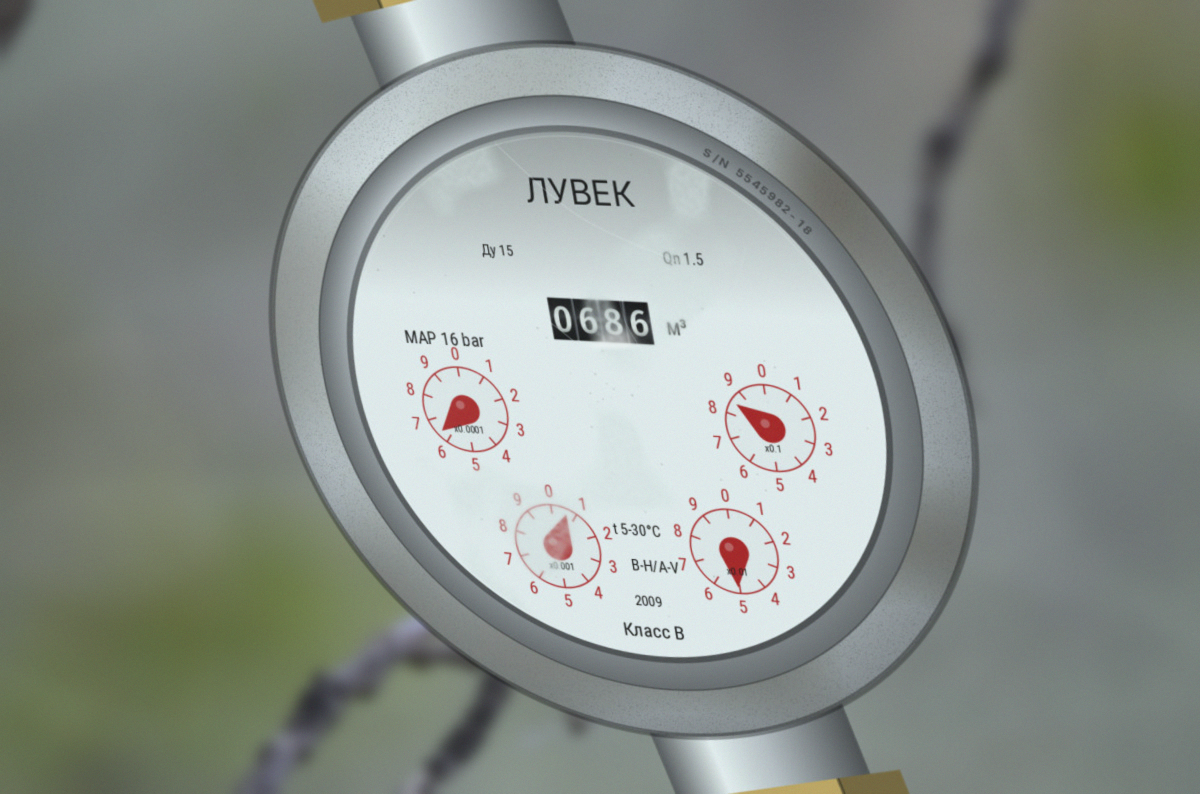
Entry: **686.8506** m³
